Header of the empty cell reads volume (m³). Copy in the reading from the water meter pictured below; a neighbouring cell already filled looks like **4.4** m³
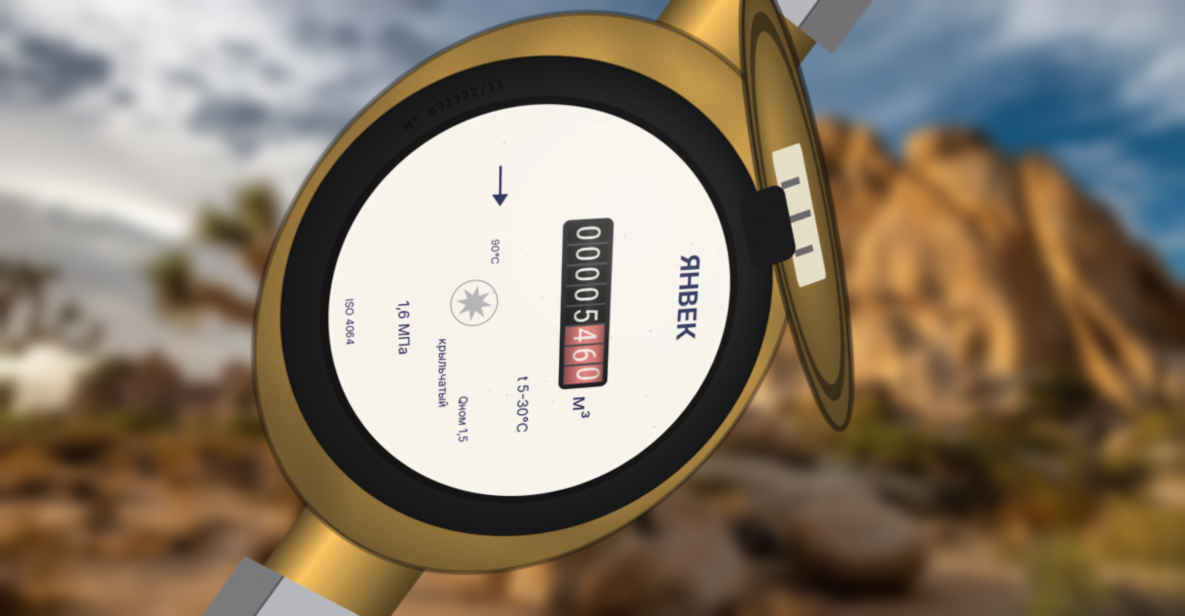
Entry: **5.460** m³
